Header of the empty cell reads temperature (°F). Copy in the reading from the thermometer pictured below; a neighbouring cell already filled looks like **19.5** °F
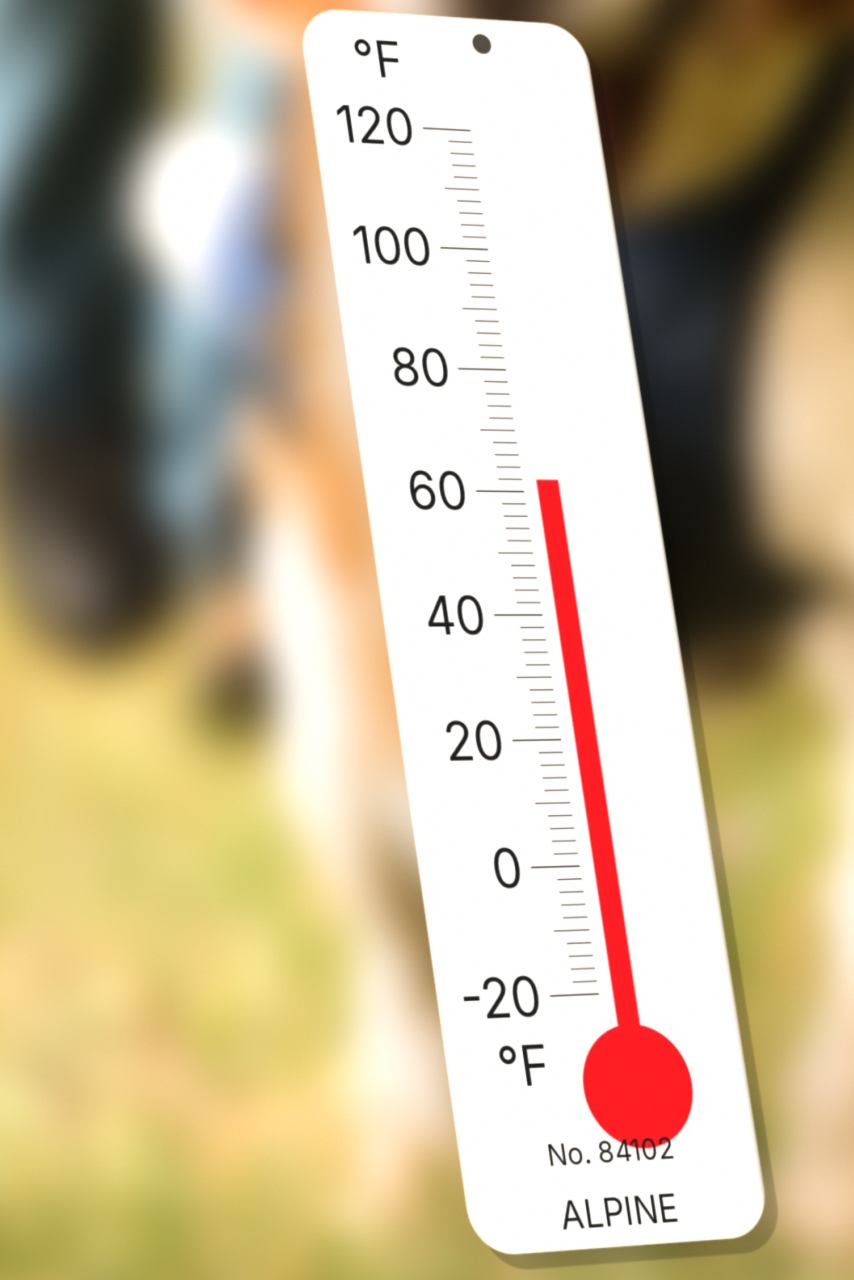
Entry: **62** °F
